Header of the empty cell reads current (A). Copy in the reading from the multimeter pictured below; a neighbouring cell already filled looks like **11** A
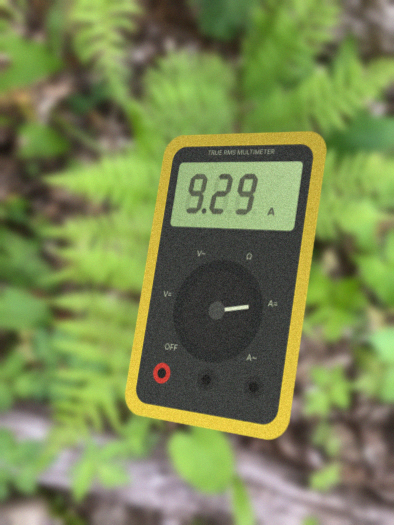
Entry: **9.29** A
